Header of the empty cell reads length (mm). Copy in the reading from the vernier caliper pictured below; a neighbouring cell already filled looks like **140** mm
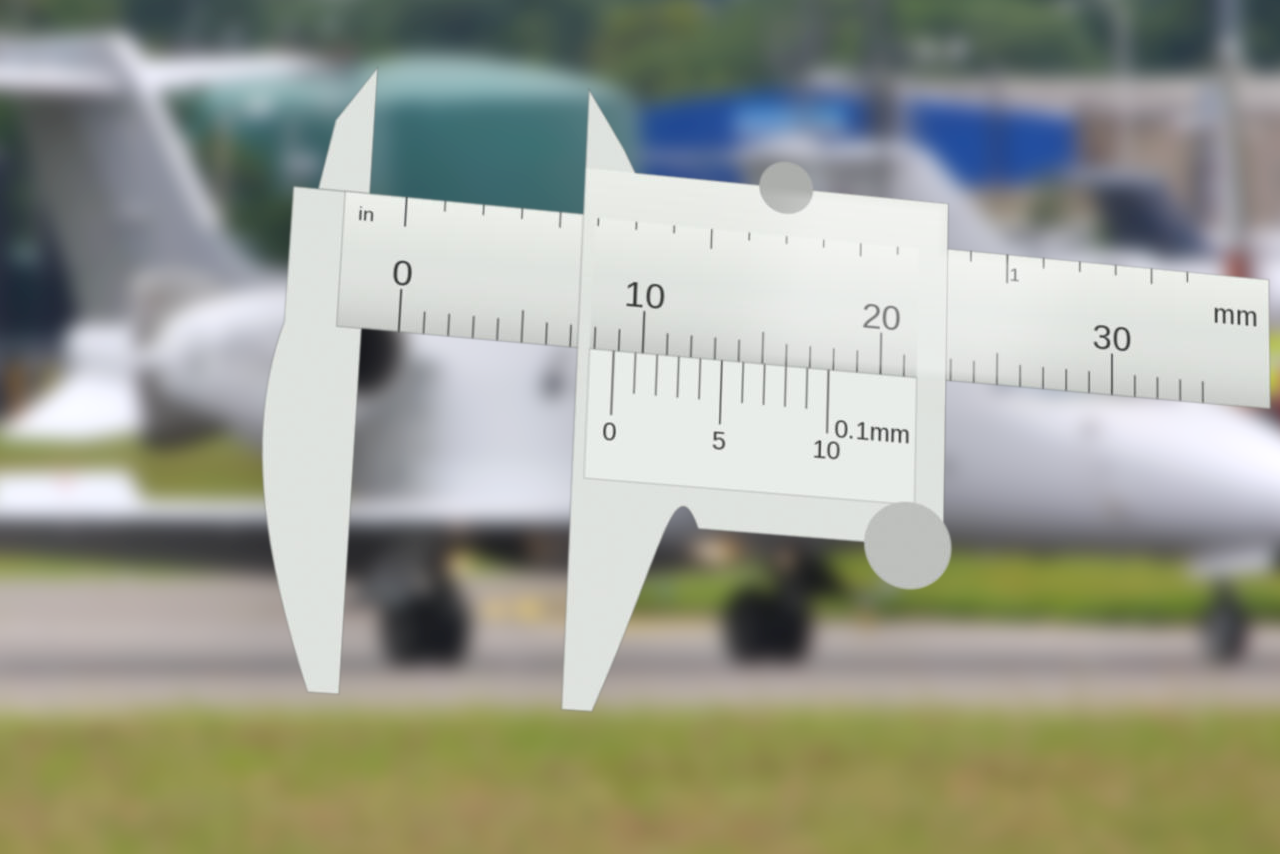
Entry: **8.8** mm
